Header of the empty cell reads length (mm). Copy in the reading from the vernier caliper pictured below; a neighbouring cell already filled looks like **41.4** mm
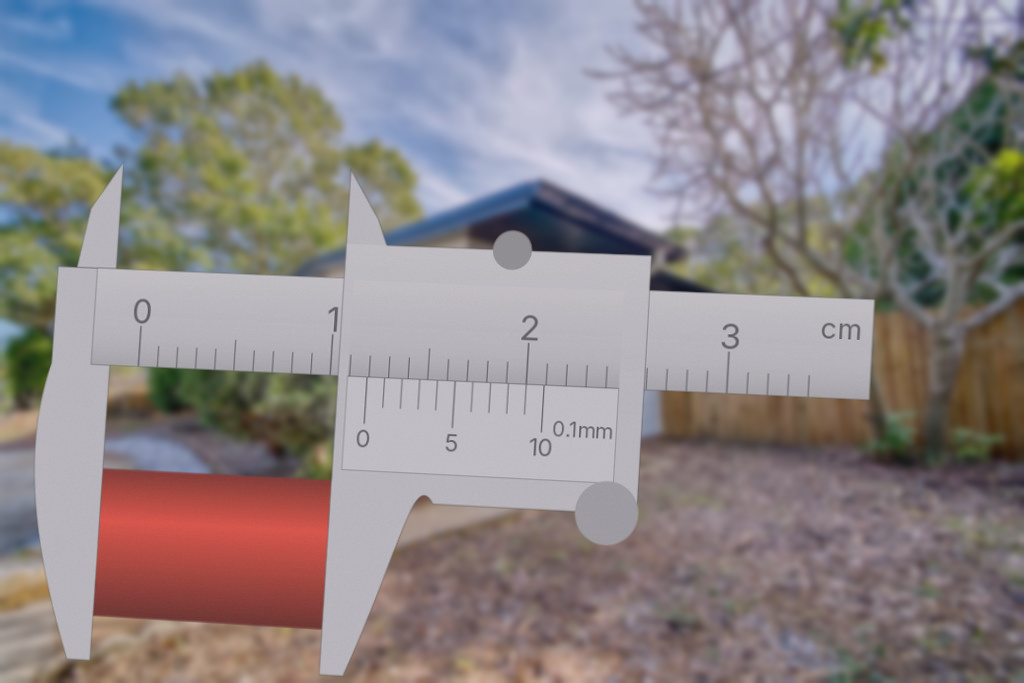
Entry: **11.9** mm
